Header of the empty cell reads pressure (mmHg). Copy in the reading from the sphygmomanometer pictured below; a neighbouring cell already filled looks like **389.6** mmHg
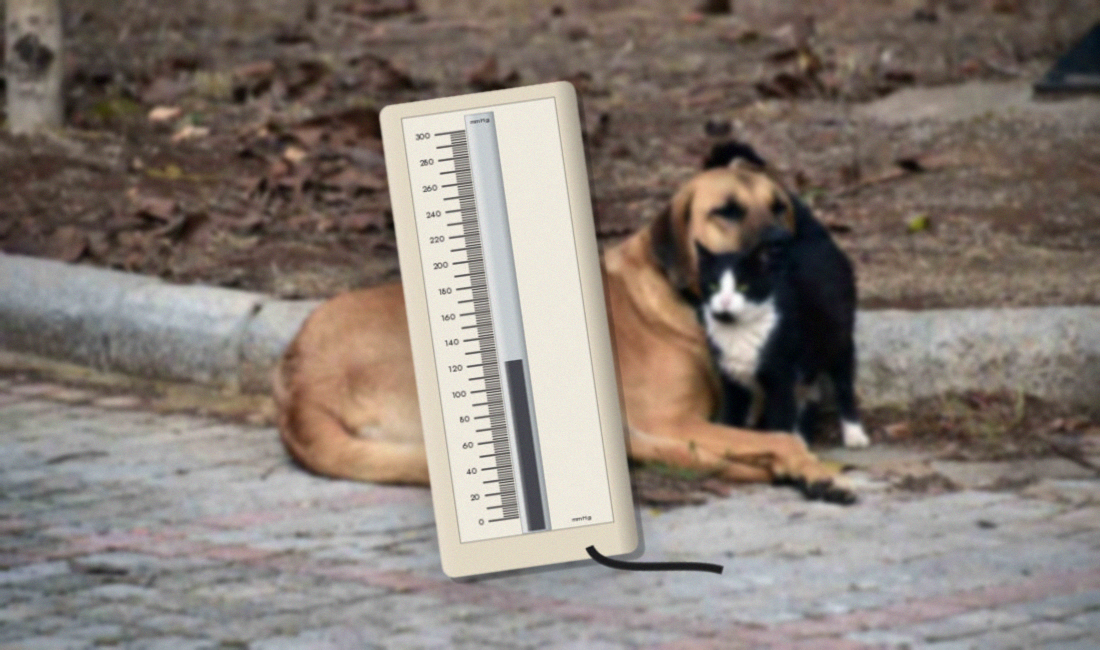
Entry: **120** mmHg
